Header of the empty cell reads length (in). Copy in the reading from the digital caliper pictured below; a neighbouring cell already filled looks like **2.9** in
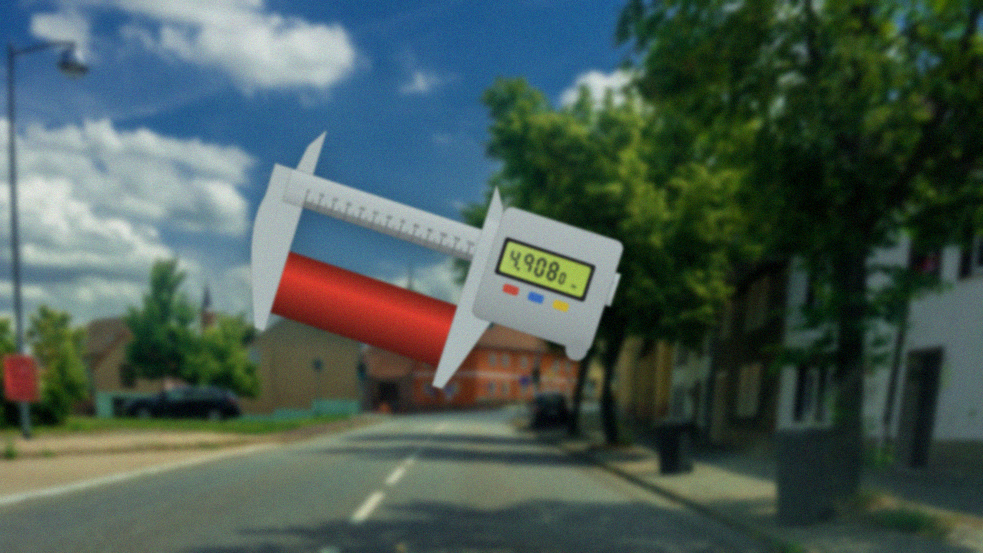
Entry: **4.9080** in
